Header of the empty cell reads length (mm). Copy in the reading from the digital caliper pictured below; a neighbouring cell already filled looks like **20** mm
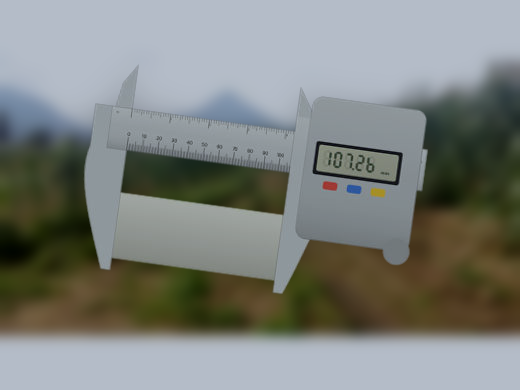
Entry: **107.26** mm
